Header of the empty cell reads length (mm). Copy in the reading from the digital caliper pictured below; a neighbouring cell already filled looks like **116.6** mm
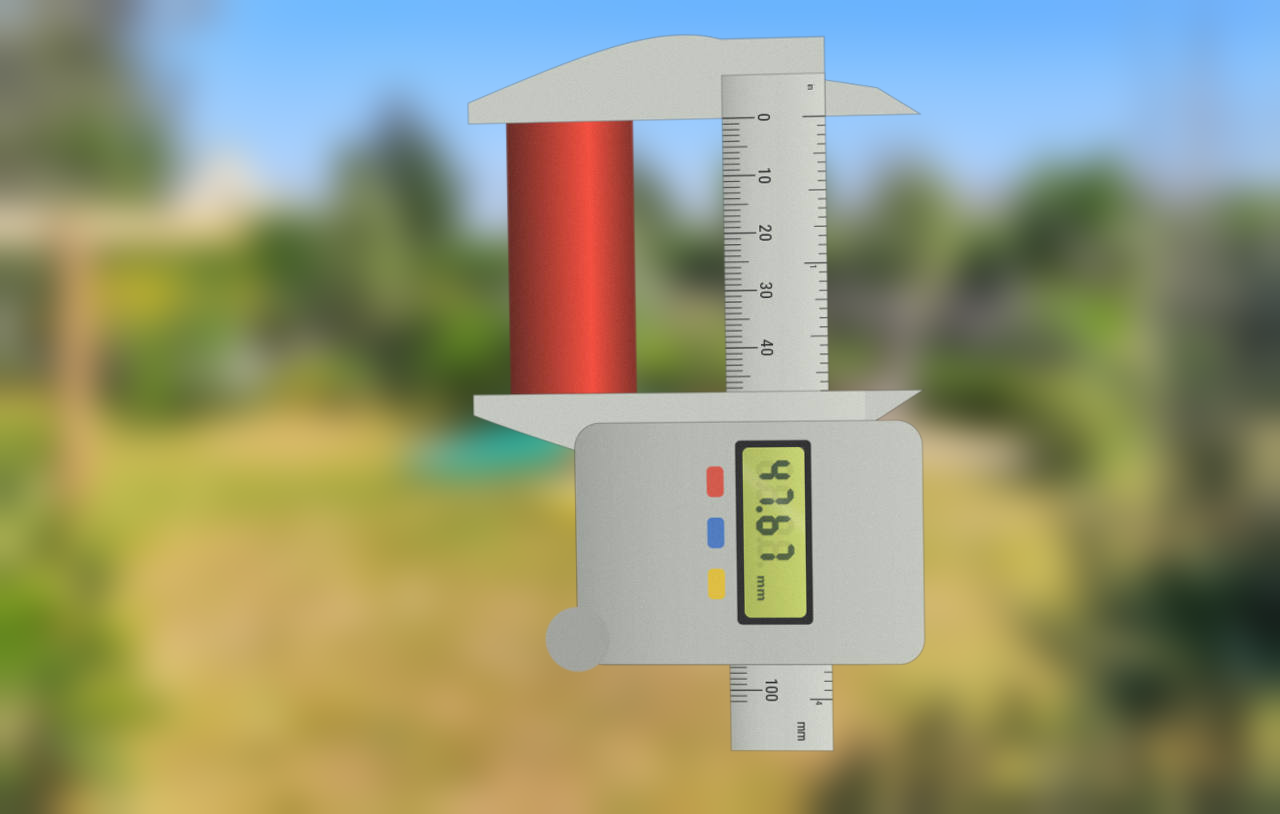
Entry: **47.67** mm
